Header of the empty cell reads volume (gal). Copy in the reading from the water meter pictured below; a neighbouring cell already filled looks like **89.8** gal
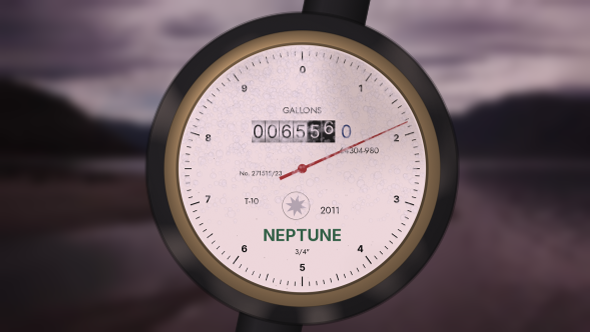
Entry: **65561.8** gal
